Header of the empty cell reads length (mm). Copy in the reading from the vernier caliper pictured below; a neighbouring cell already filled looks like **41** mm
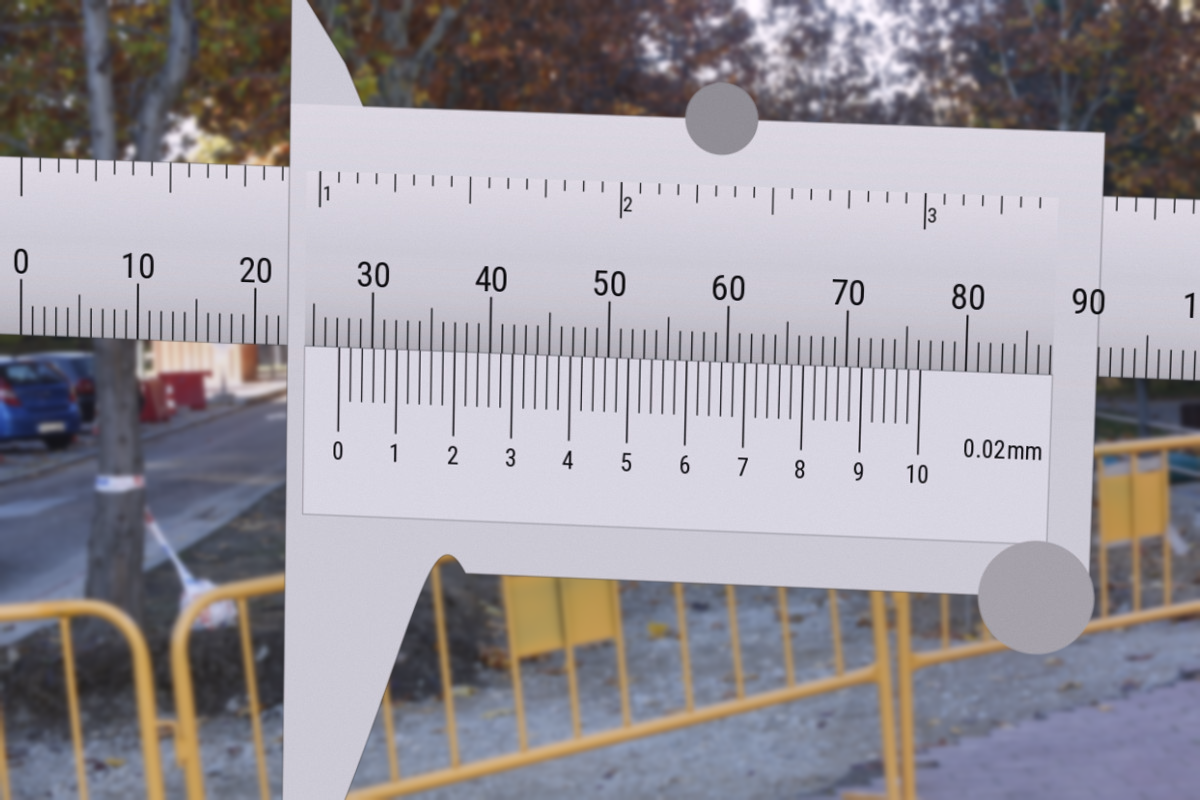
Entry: **27.2** mm
